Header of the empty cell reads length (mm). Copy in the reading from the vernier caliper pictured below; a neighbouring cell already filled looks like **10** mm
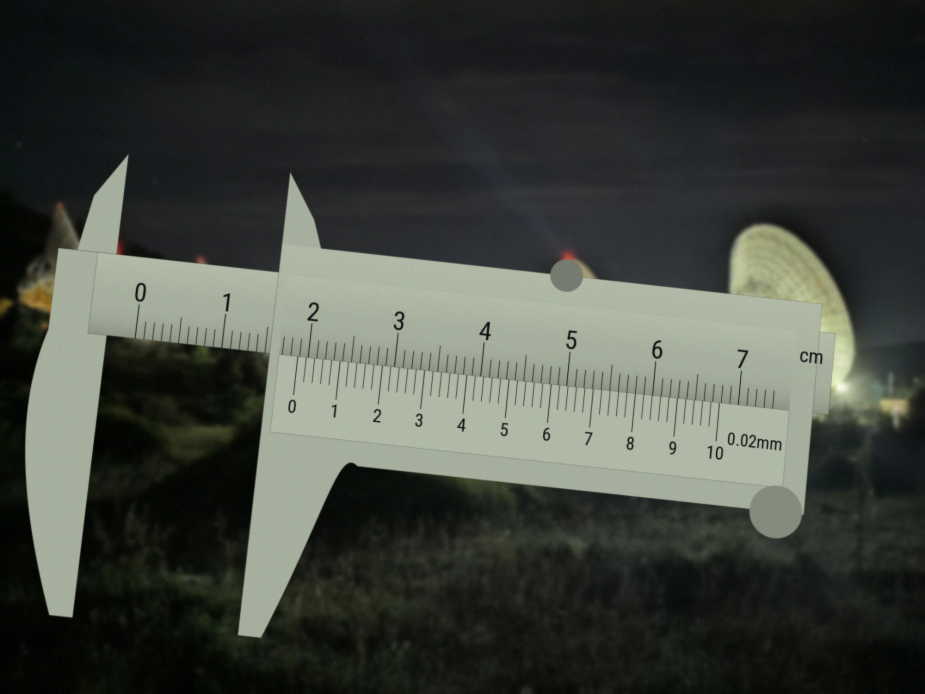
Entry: **18.8** mm
